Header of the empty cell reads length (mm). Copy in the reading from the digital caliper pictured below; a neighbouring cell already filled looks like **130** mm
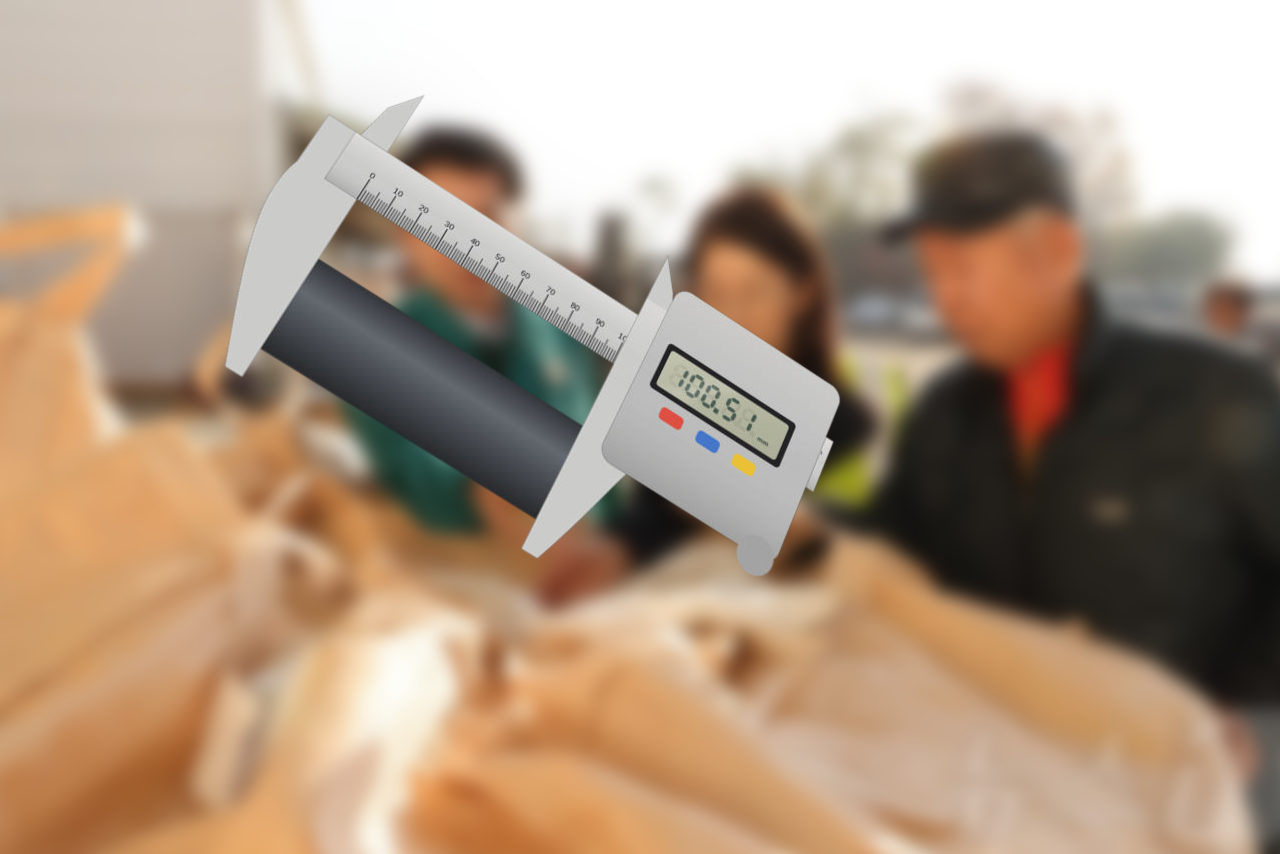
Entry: **100.51** mm
